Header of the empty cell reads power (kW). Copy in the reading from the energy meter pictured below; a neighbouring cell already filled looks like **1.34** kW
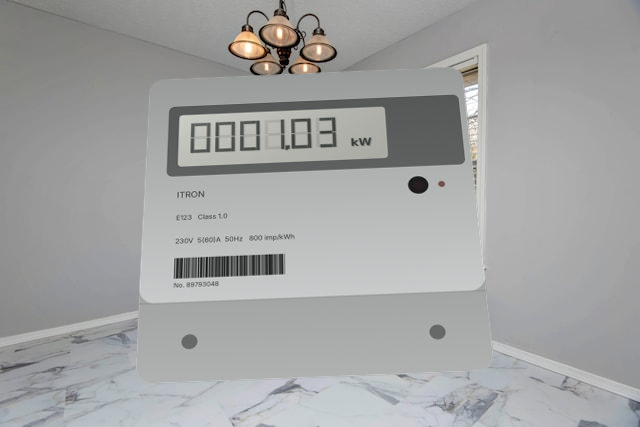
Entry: **1.03** kW
